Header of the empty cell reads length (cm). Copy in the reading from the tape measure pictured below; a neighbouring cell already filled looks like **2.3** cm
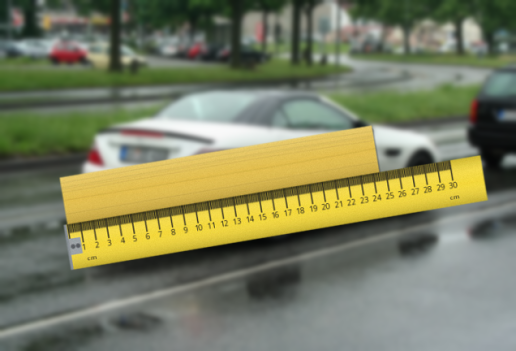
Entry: **24.5** cm
